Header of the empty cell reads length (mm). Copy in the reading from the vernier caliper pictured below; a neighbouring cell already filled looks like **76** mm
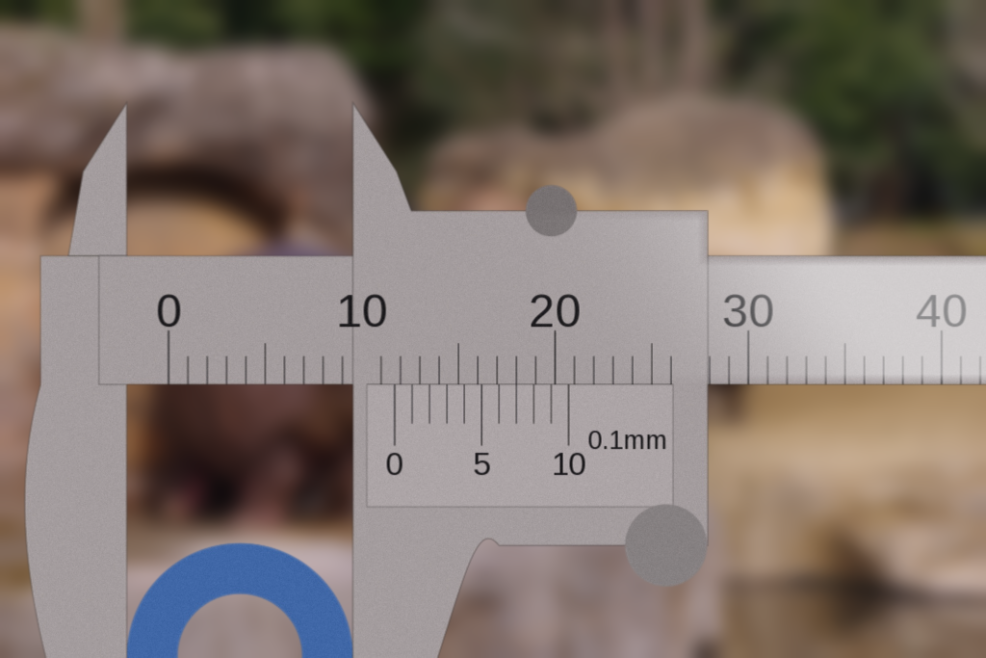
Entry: **11.7** mm
